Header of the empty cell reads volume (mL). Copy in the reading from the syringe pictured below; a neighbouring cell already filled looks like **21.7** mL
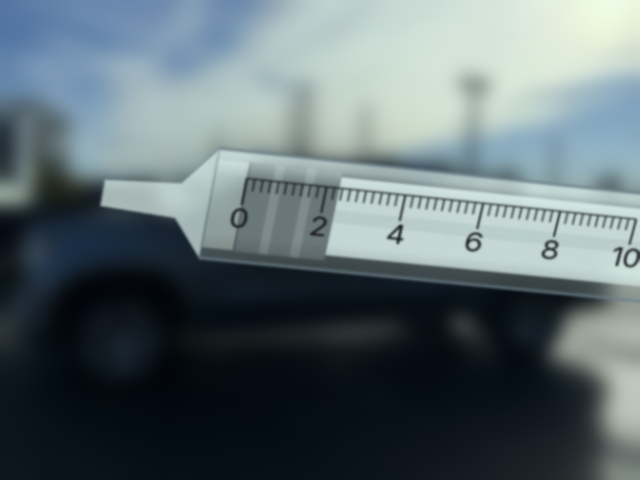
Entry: **0** mL
